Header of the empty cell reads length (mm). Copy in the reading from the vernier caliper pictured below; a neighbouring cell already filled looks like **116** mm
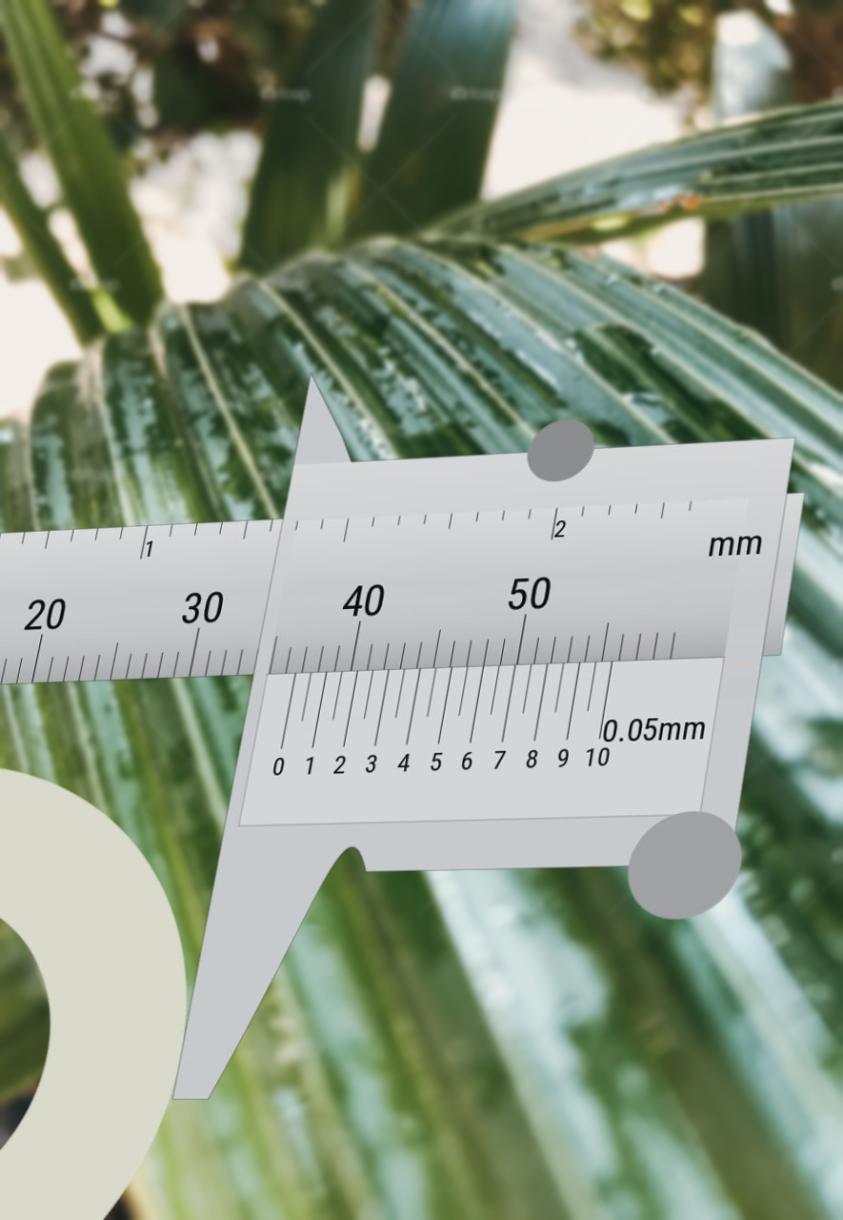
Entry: **36.6** mm
